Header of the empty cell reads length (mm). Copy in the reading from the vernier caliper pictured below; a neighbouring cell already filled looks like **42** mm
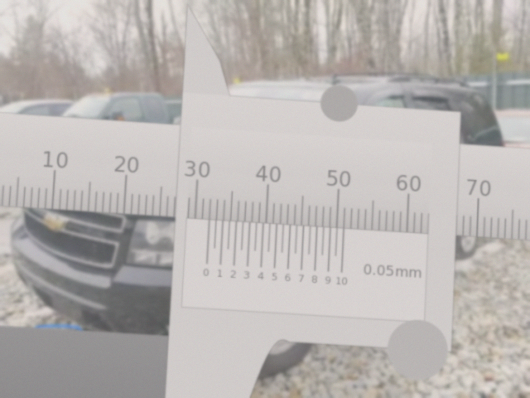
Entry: **32.0** mm
